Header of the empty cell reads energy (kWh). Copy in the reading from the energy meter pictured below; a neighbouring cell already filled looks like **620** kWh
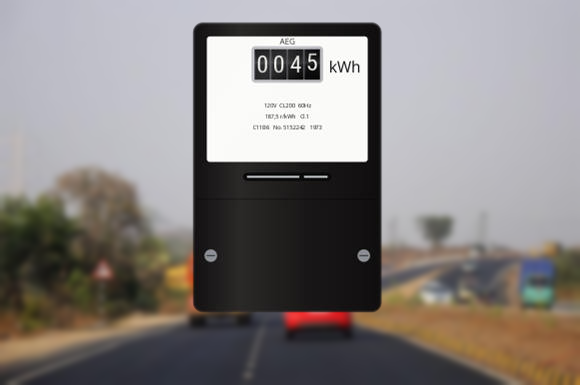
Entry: **45** kWh
